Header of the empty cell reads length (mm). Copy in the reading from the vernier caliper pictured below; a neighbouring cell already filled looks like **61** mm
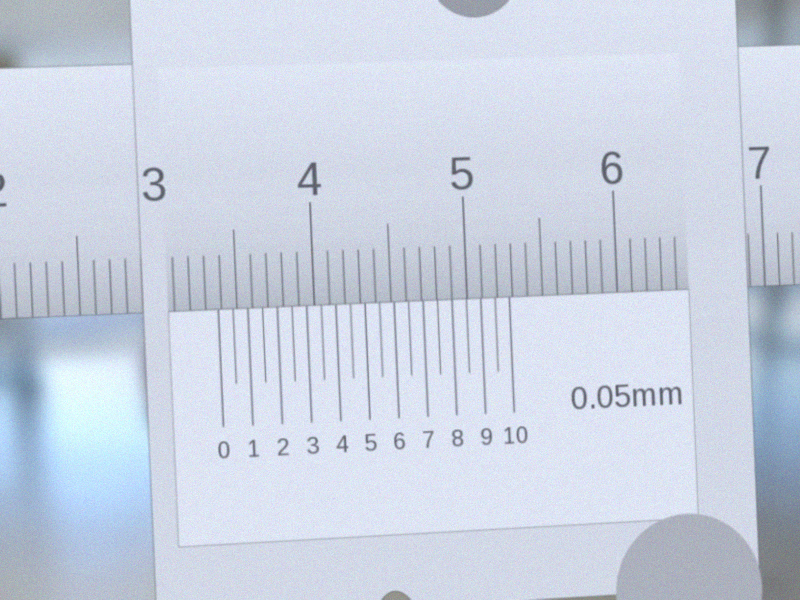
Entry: **33.8** mm
